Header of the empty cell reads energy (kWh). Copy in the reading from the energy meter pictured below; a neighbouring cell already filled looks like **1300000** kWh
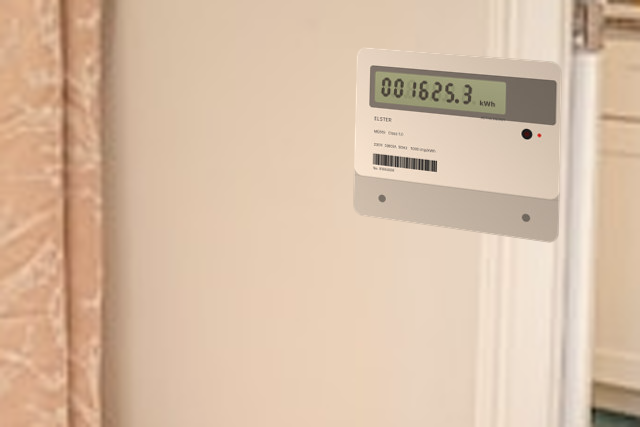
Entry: **1625.3** kWh
